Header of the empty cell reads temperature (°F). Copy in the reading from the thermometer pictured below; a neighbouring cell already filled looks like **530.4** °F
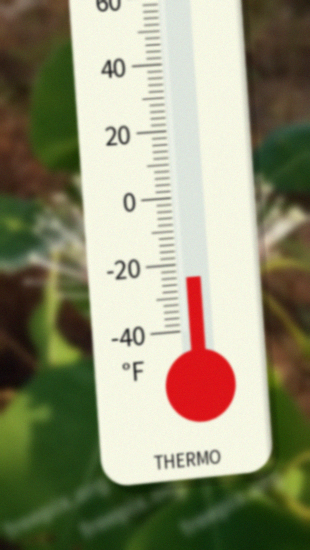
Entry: **-24** °F
